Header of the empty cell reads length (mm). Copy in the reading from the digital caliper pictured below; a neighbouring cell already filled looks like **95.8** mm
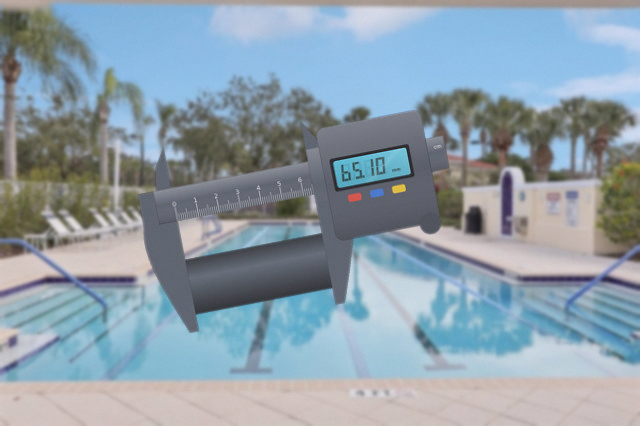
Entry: **65.10** mm
